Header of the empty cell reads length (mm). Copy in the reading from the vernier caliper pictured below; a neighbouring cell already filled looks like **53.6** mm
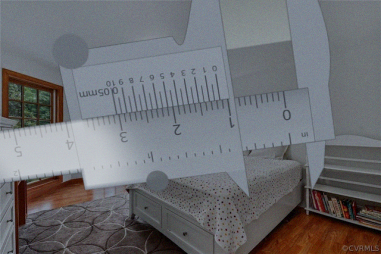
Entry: **11.4** mm
